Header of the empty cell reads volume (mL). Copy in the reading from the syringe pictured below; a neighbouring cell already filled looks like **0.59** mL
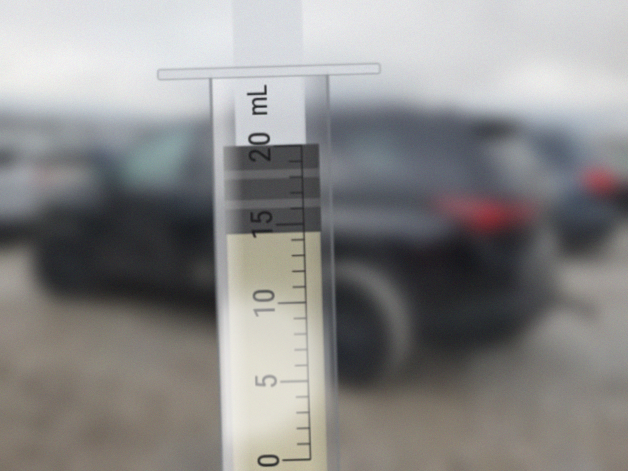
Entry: **14.5** mL
